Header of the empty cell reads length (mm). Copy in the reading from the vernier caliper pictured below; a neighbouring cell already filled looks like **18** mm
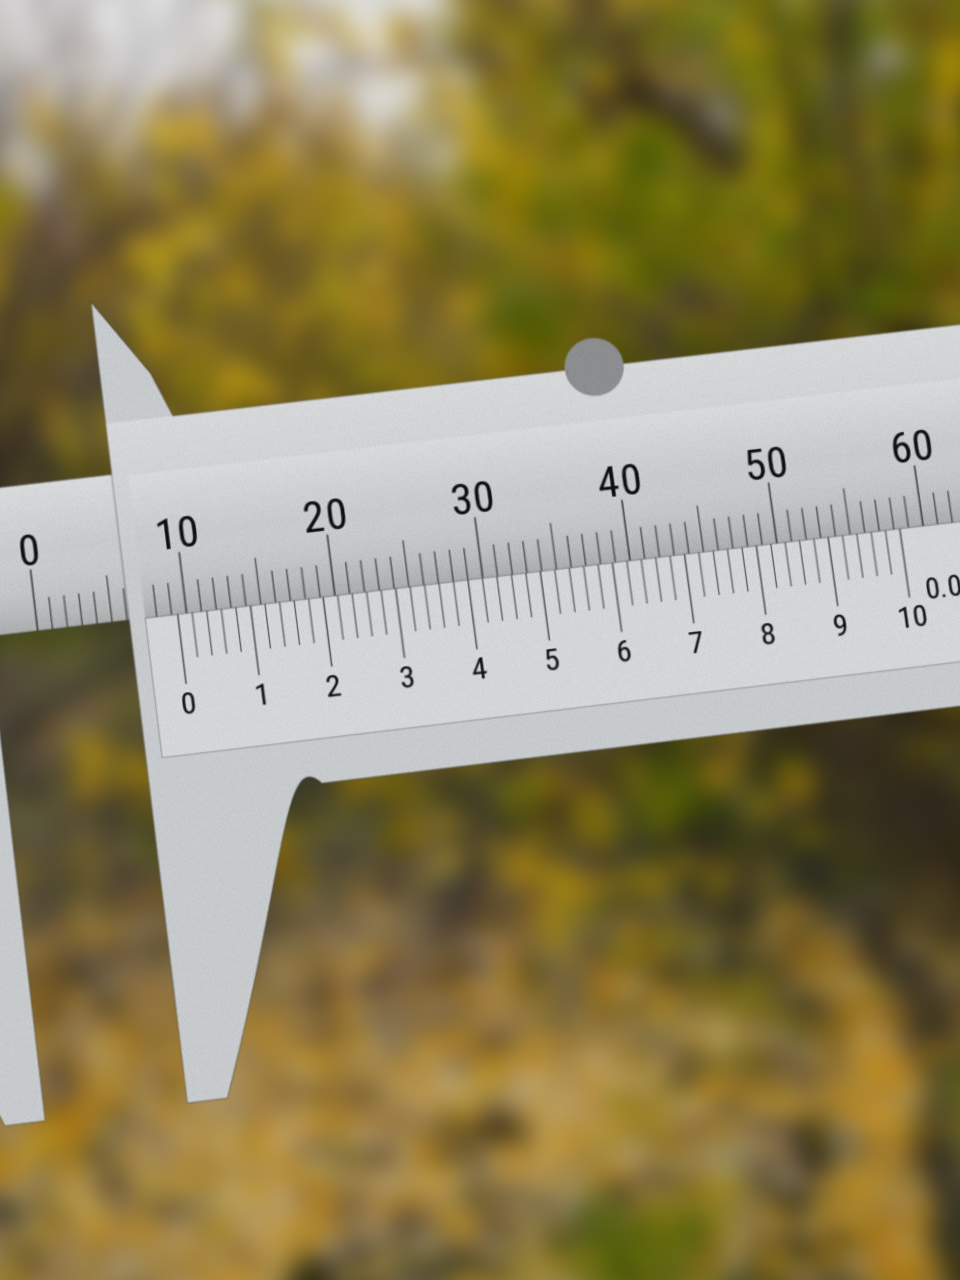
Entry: **9.4** mm
